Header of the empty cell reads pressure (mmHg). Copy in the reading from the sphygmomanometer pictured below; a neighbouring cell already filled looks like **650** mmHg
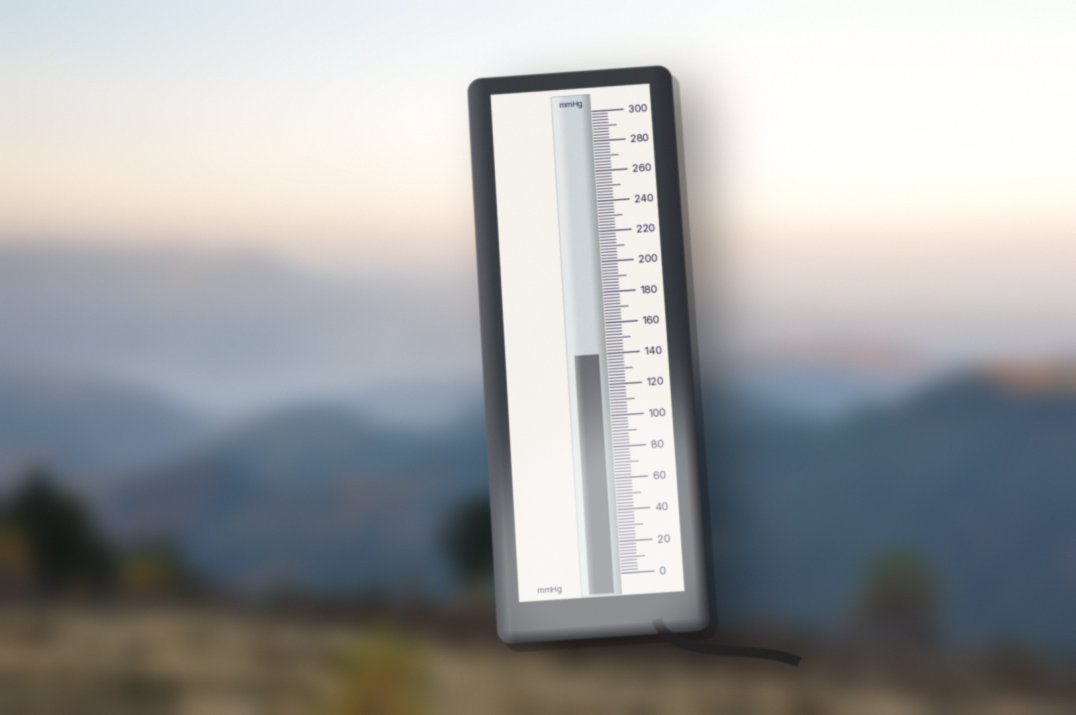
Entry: **140** mmHg
